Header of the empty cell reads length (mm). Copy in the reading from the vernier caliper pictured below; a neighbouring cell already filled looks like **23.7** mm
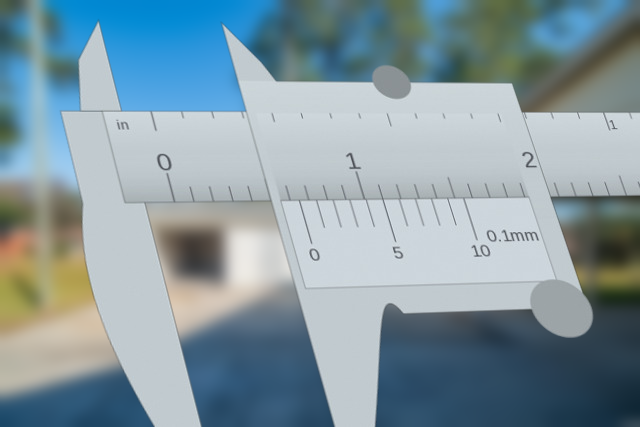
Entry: **6.5** mm
